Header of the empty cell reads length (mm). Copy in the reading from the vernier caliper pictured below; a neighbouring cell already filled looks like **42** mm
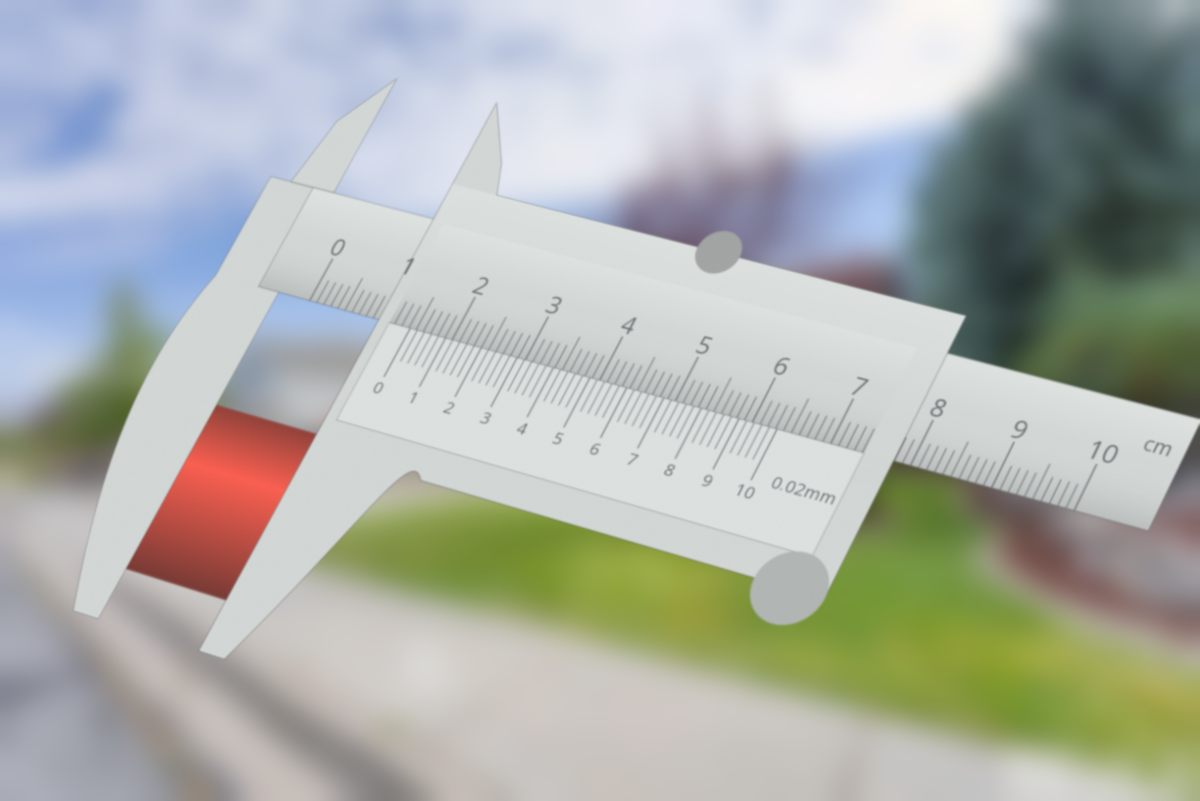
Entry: **14.2** mm
